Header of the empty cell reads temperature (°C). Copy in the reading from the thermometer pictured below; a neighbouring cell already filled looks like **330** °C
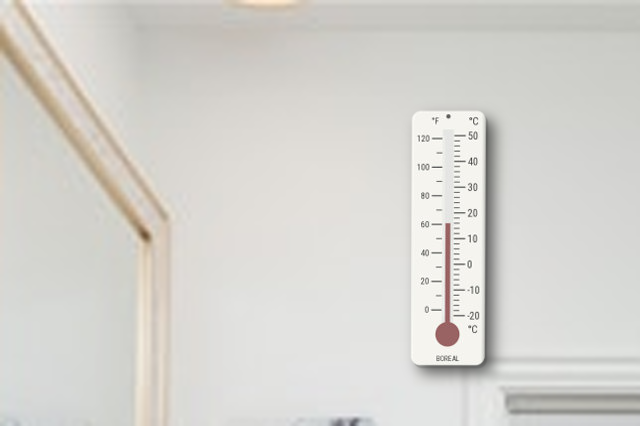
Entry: **16** °C
